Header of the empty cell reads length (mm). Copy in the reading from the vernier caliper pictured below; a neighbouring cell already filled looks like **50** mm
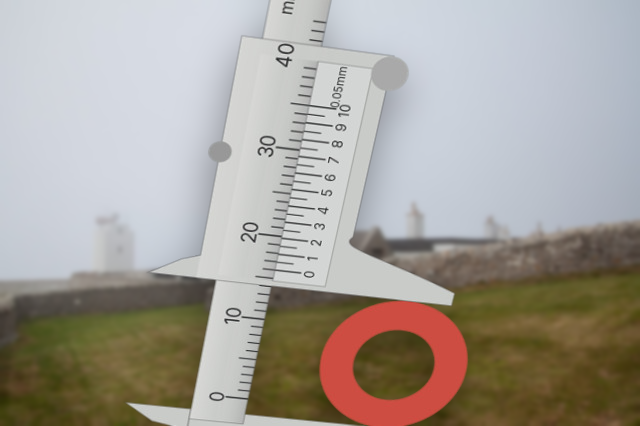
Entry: **16.0** mm
